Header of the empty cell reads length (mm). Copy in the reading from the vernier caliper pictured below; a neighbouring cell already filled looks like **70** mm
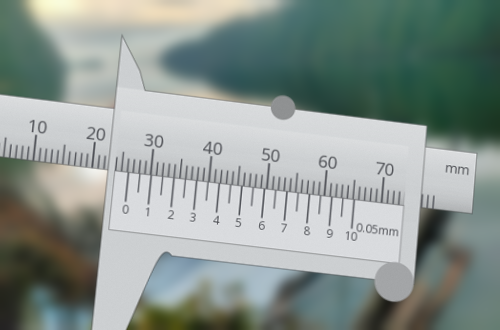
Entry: **26.2** mm
